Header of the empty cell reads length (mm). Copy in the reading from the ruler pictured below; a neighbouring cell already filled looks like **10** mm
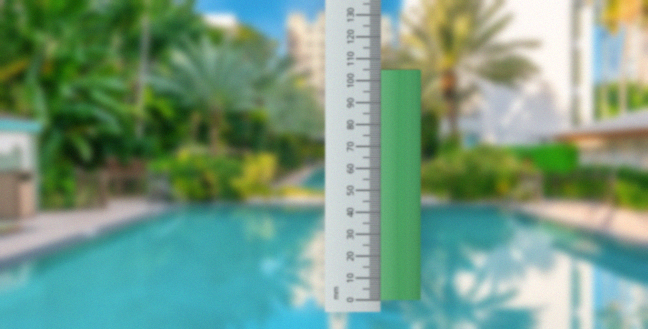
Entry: **105** mm
